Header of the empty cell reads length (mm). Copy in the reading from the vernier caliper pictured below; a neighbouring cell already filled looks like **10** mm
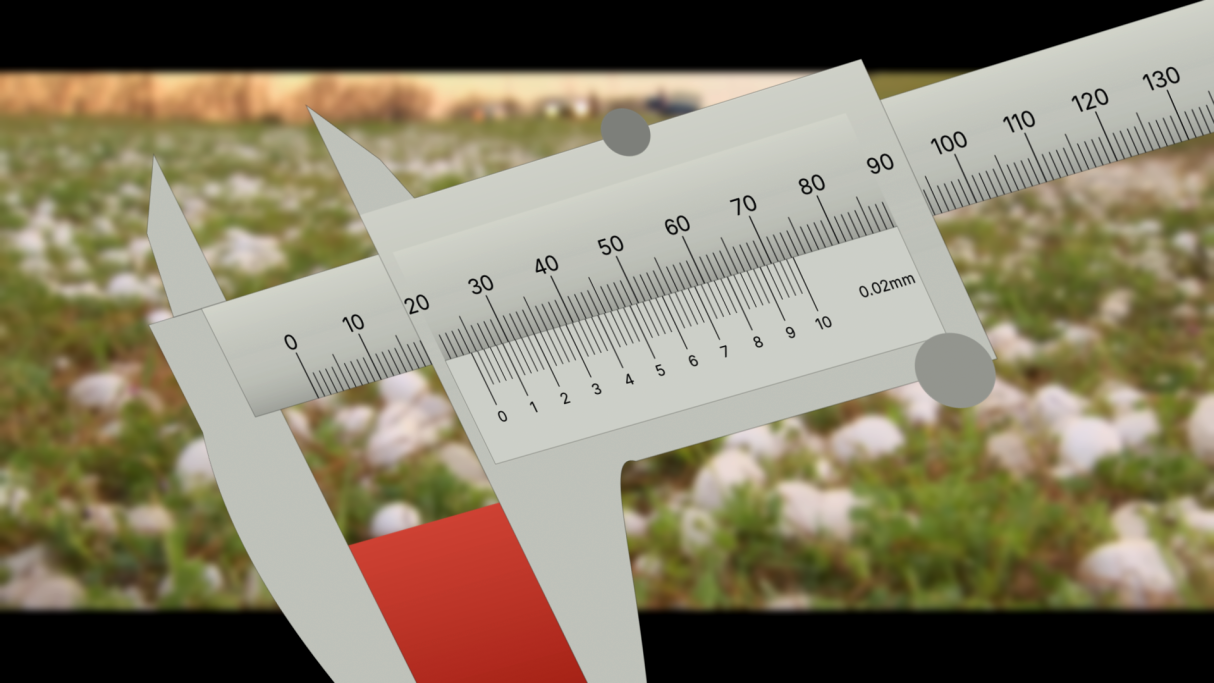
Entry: **24.2** mm
